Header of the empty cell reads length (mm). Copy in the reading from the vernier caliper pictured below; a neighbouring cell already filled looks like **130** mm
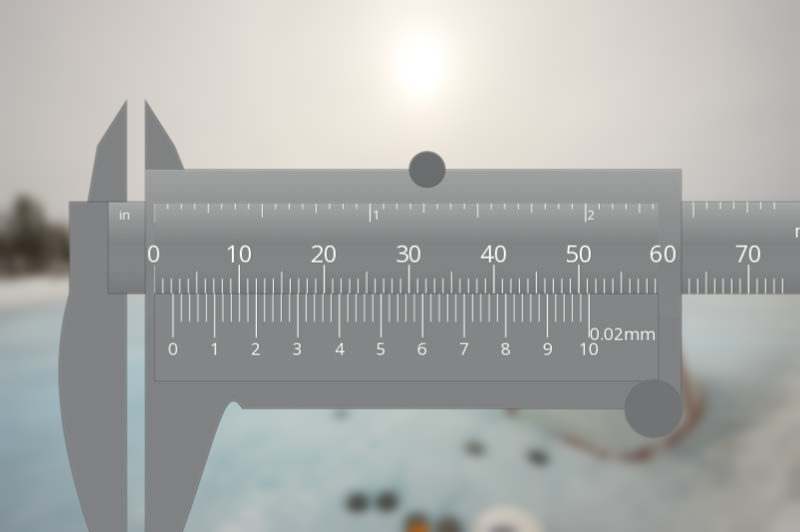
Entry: **2.2** mm
